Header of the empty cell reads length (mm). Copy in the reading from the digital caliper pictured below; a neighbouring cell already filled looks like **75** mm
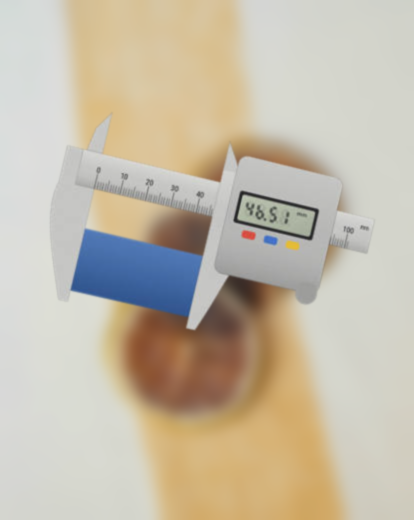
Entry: **46.51** mm
